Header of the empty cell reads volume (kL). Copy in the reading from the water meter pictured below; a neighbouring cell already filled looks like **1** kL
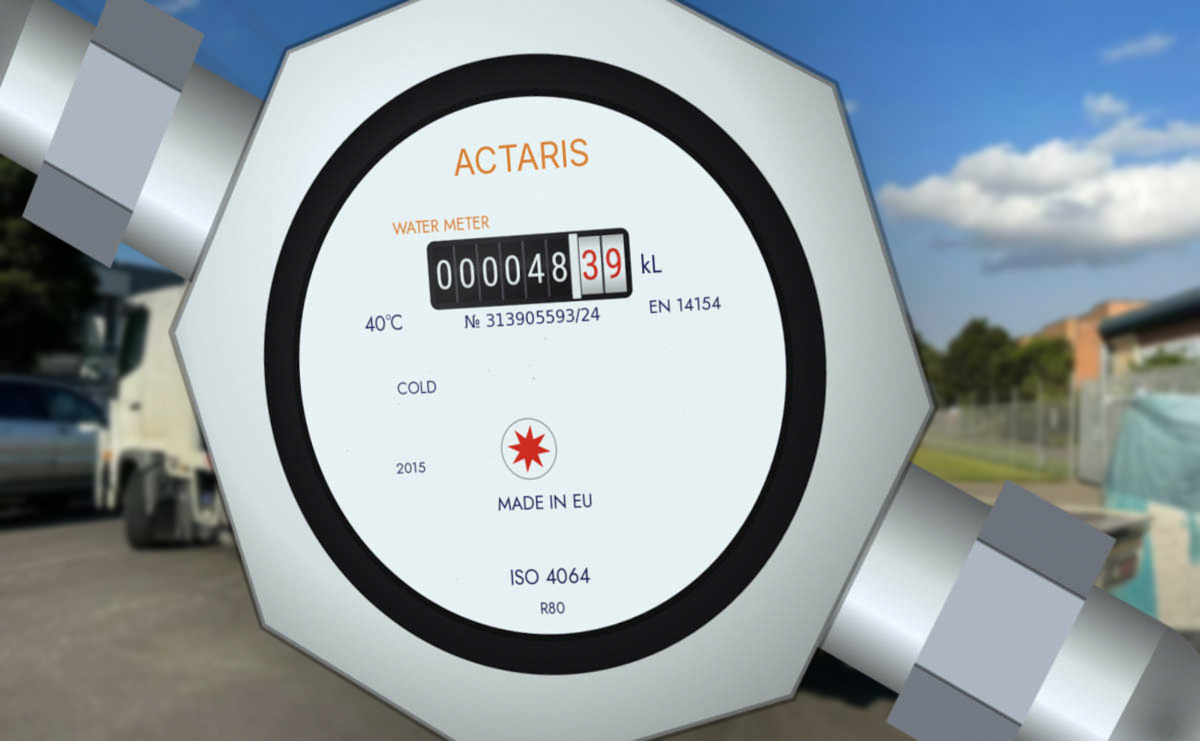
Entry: **48.39** kL
